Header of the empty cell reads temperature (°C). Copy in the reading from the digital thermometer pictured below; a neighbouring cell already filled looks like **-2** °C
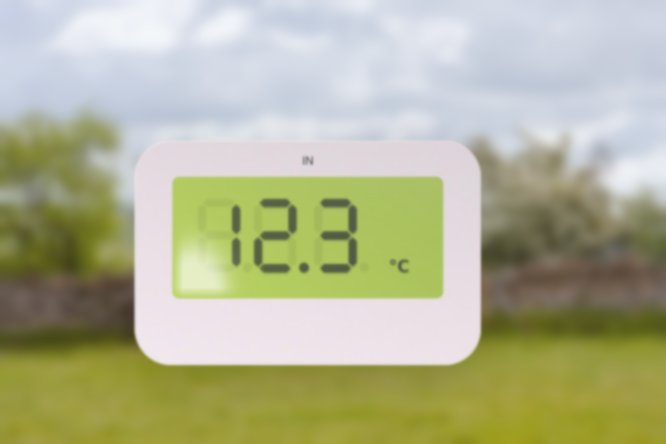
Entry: **12.3** °C
